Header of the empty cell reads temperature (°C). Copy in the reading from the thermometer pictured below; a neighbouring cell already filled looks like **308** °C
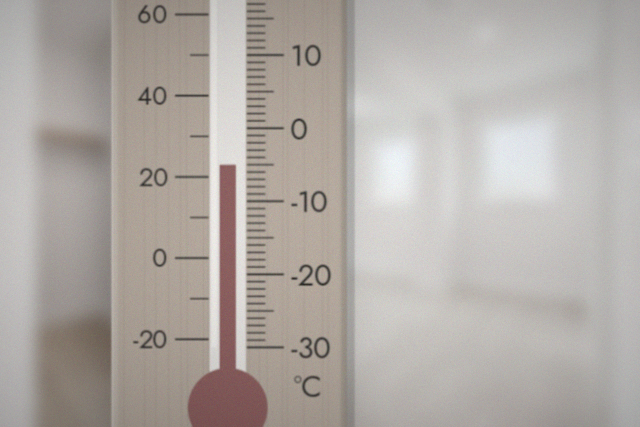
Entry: **-5** °C
